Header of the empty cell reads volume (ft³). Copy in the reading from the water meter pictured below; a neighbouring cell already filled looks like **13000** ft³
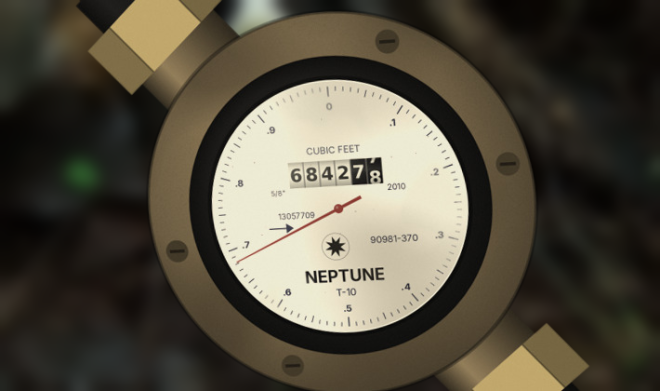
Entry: **684277.68** ft³
